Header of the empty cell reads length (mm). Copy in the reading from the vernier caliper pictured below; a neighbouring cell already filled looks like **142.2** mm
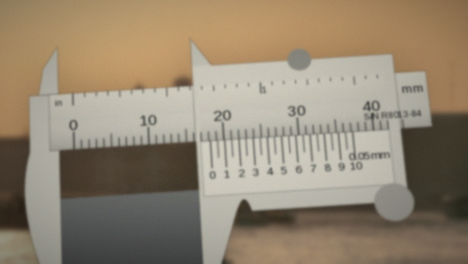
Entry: **18.2** mm
